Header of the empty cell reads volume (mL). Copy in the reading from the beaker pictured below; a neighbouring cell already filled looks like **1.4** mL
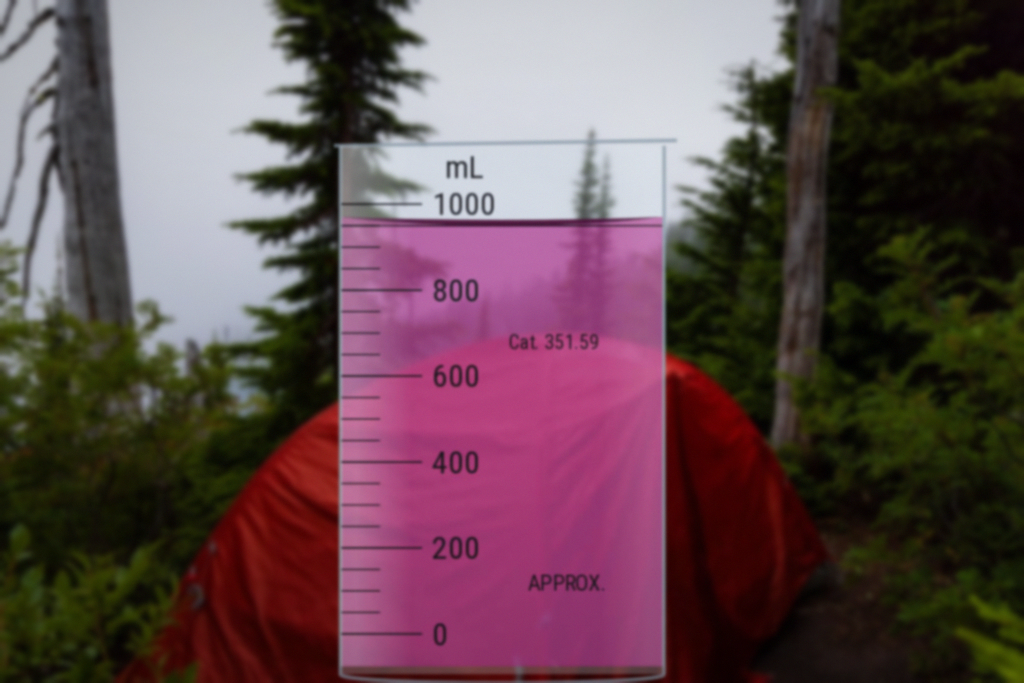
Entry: **950** mL
